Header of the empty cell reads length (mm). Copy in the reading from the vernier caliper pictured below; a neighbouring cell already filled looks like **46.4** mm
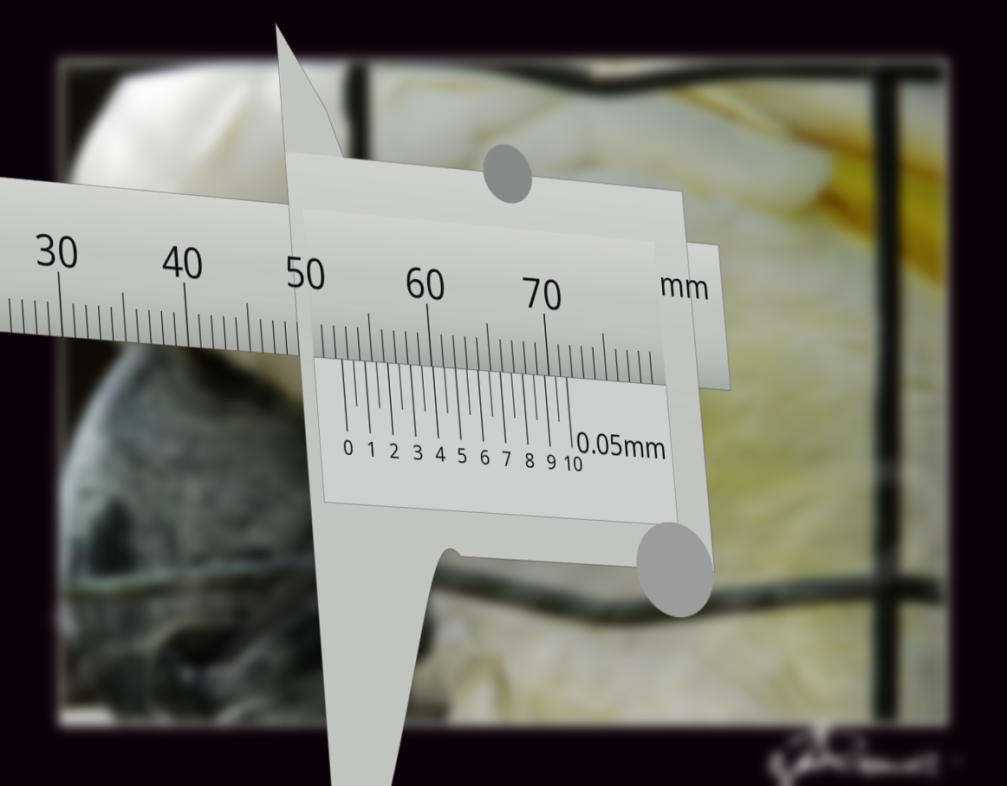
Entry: **52.5** mm
